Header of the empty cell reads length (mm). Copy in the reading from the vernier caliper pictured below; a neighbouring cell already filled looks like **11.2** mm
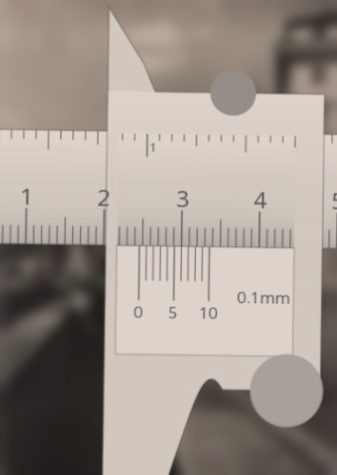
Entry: **24.6** mm
